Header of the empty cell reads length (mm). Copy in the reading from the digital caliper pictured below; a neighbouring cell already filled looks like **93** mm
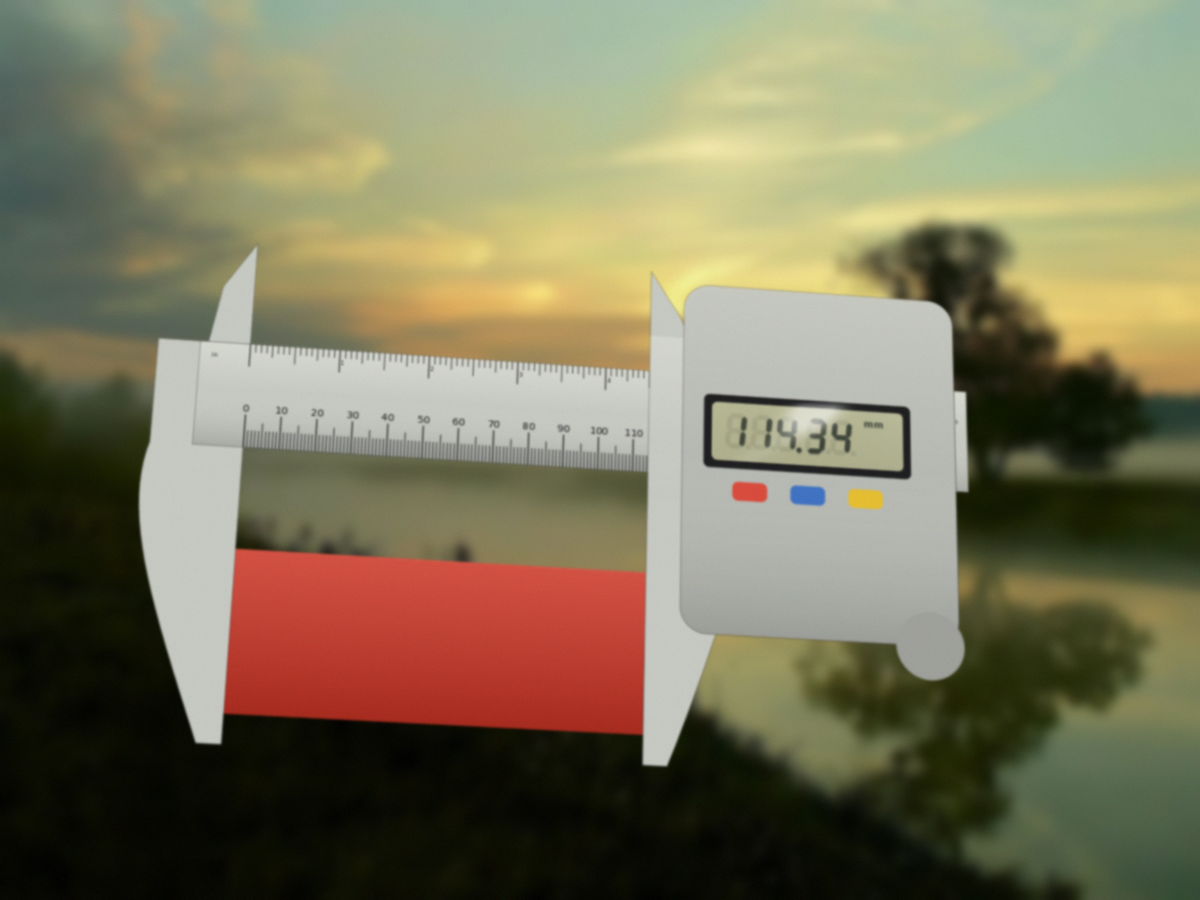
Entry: **114.34** mm
